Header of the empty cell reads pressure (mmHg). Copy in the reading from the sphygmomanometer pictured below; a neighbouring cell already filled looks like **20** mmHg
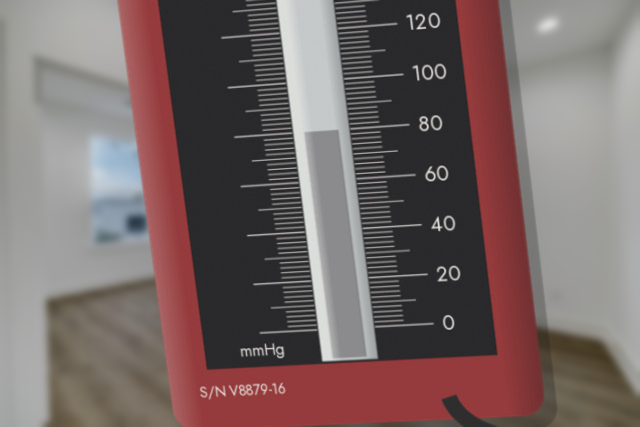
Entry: **80** mmHg
